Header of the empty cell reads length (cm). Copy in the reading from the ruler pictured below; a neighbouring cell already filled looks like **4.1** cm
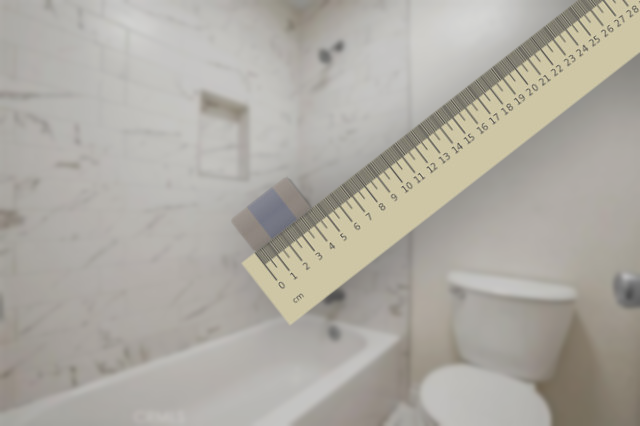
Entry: **4.5** cm
